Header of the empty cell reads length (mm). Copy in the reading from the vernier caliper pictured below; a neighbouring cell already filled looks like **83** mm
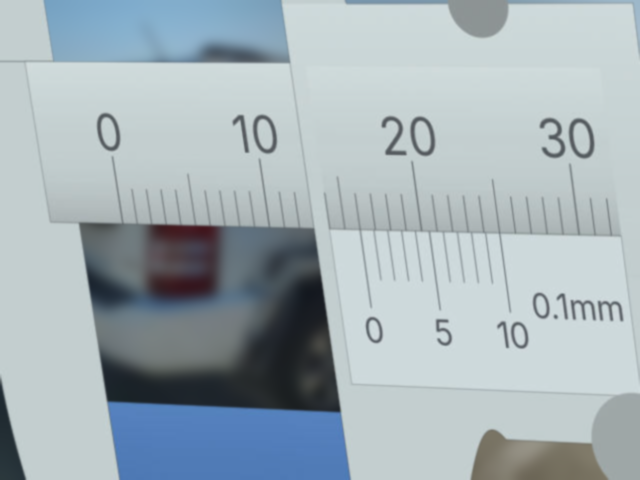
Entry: **16.0** mm
